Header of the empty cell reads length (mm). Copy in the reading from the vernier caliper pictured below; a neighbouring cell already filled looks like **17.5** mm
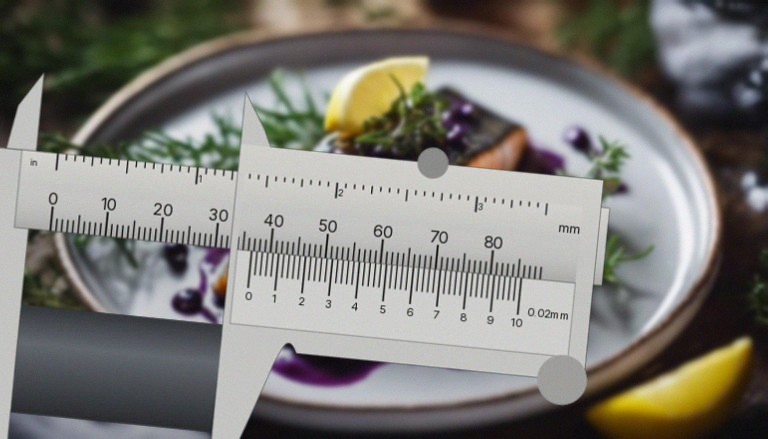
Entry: **36.6** mm
